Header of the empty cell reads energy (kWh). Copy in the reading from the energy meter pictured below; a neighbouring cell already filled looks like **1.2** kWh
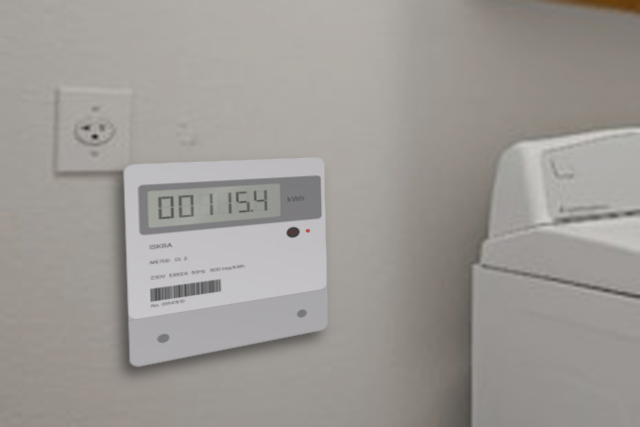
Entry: **115.4** kWh
